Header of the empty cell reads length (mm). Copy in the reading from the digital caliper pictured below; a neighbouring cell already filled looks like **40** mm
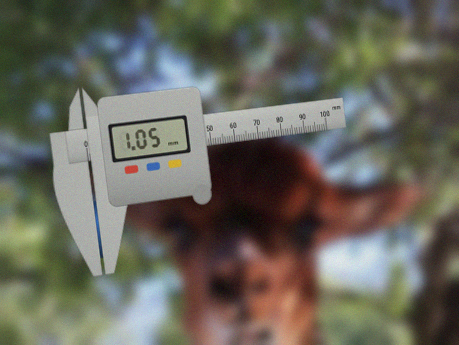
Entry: **1.05** mm
